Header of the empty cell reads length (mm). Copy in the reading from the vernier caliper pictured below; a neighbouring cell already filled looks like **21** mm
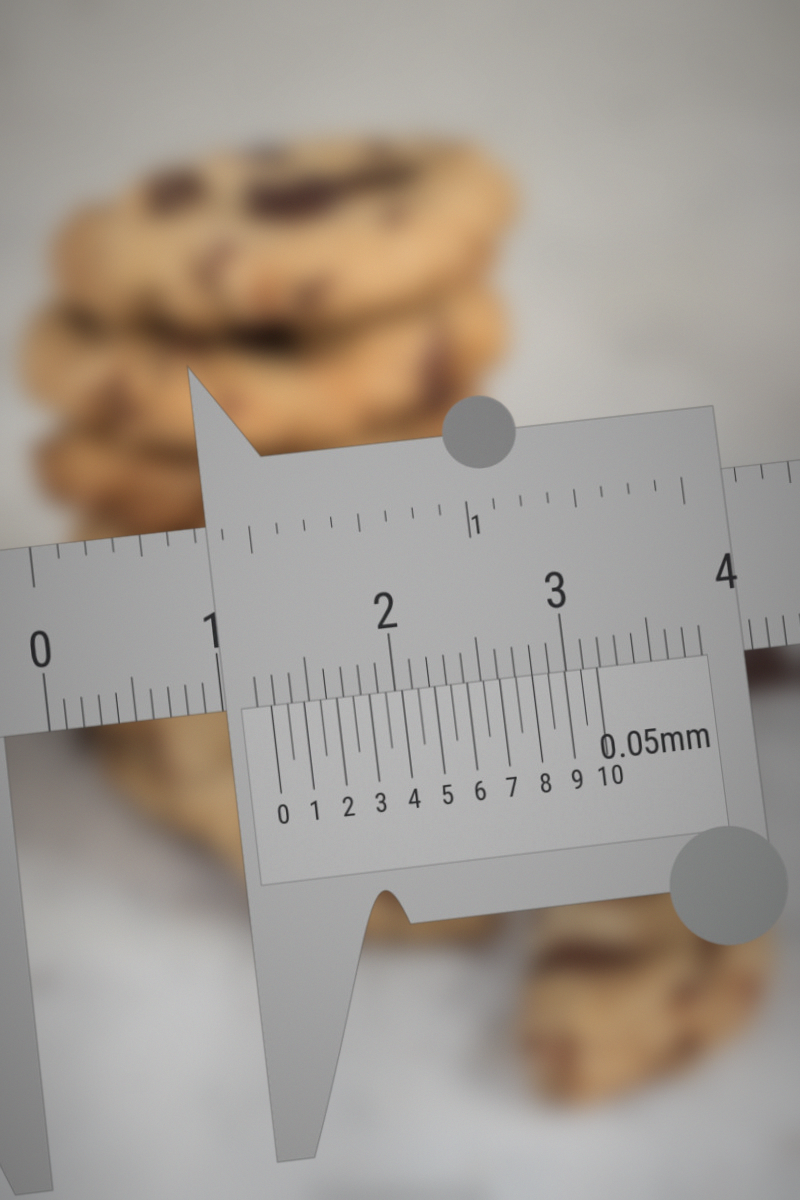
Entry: **12.8** mm
